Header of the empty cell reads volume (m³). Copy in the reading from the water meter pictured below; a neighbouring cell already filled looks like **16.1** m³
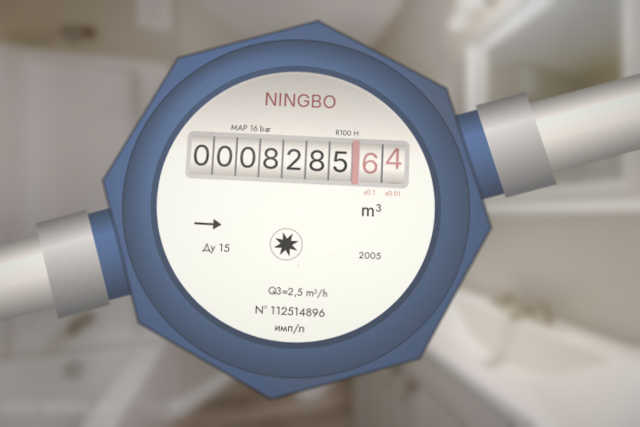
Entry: **8285.64** m³
